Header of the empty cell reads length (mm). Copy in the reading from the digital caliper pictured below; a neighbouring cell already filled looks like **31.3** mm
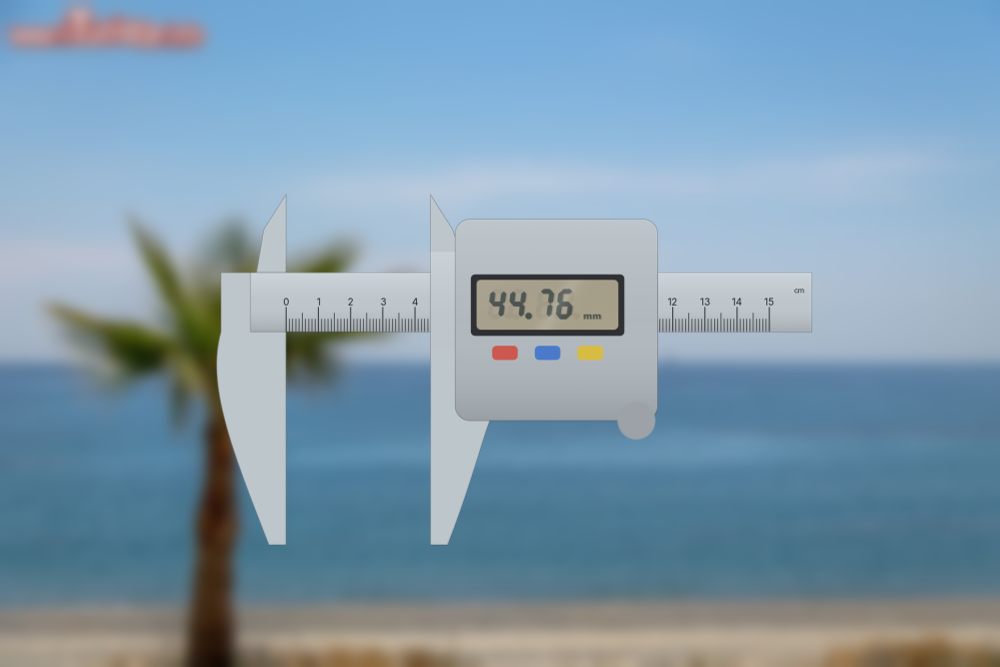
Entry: **44.76** mm
